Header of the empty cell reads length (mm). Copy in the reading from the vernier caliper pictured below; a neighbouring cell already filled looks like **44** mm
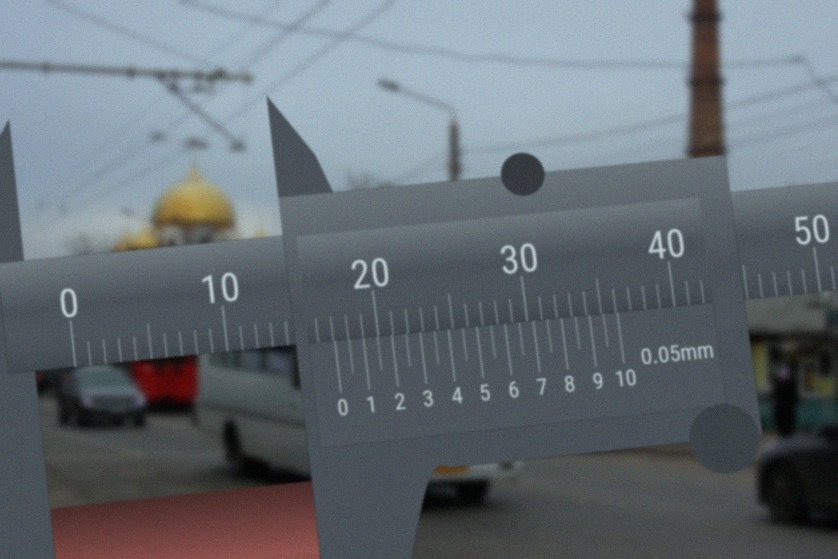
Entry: **17.1** mm
